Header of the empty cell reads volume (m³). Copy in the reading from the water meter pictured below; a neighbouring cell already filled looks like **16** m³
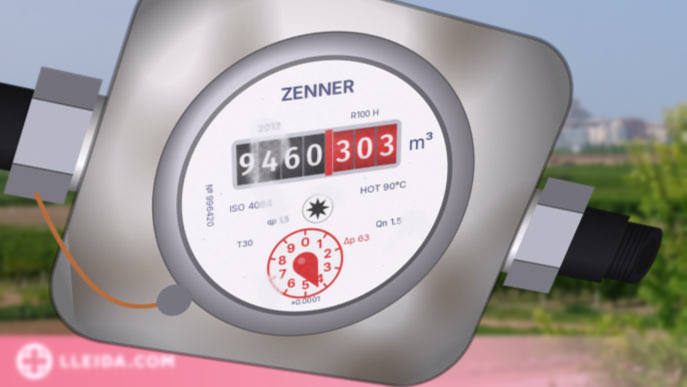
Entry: **9460.3034** m³
